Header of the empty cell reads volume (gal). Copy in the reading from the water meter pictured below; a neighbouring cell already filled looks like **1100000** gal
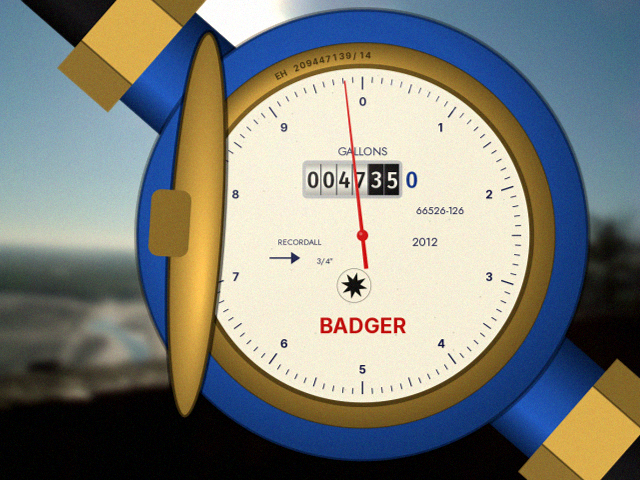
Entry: **47349.8** gal
